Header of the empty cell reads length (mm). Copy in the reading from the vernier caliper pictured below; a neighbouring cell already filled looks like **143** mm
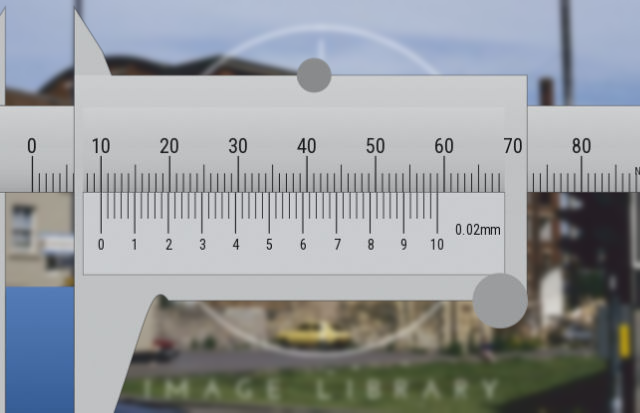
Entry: **10.0** mm
